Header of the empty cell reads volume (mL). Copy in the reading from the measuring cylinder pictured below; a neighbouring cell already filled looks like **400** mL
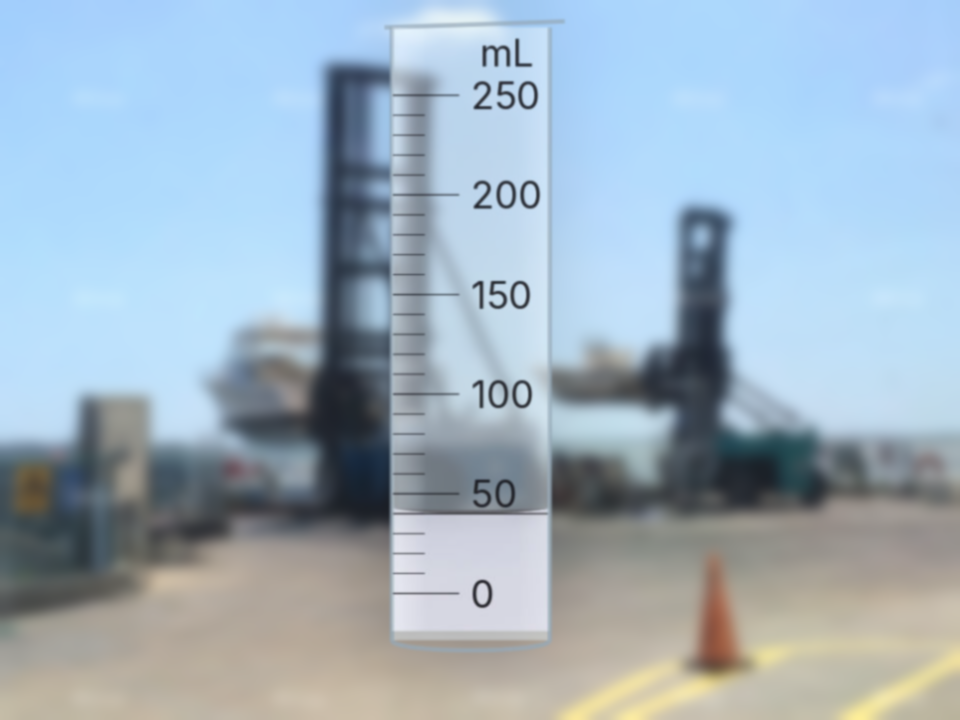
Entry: **40** mL
